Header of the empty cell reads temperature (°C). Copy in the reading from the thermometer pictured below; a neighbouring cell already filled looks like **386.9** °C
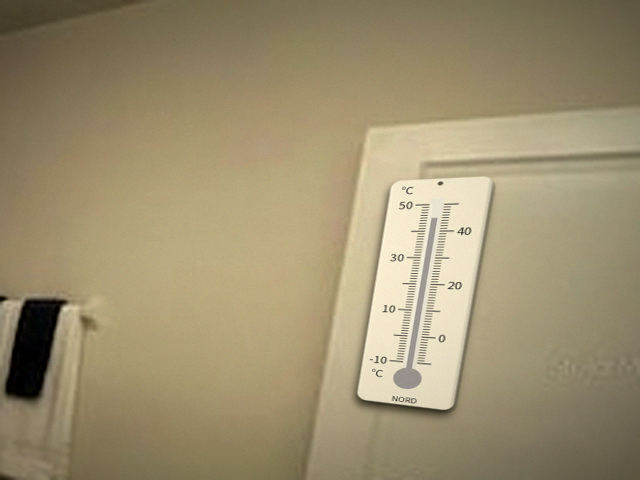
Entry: **45** °C
